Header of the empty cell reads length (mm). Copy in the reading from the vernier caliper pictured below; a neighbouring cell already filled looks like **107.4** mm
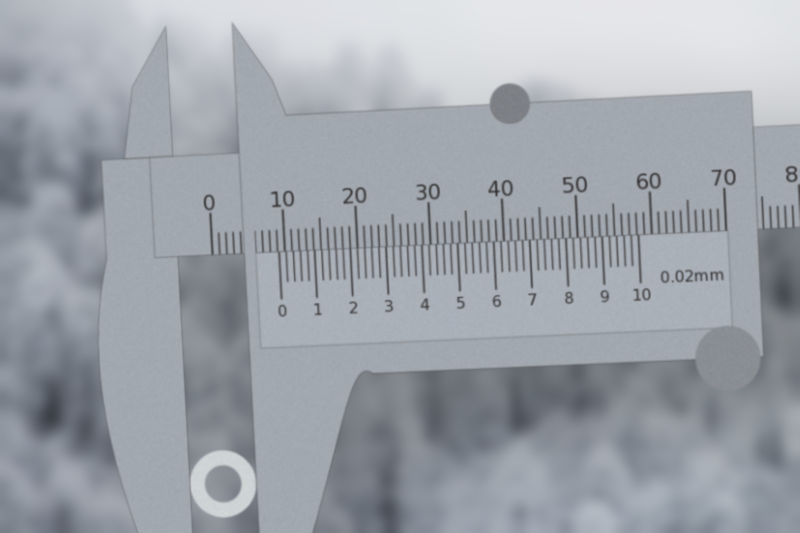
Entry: **9.2** mm
